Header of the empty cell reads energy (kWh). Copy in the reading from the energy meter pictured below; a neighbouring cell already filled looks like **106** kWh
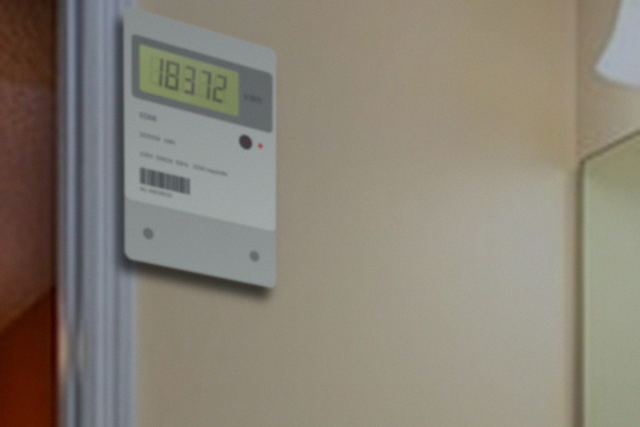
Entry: **18372** kWh
